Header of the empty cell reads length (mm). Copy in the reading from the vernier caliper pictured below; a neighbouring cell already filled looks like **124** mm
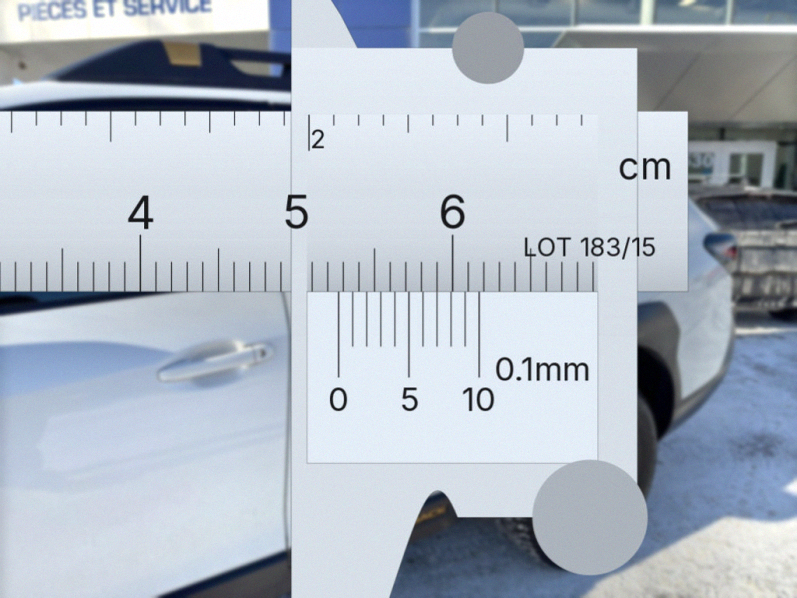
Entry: **52.7** mm
